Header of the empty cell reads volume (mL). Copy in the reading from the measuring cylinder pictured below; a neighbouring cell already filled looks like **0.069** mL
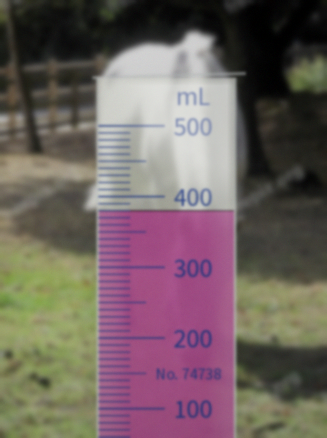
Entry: **380** mL
